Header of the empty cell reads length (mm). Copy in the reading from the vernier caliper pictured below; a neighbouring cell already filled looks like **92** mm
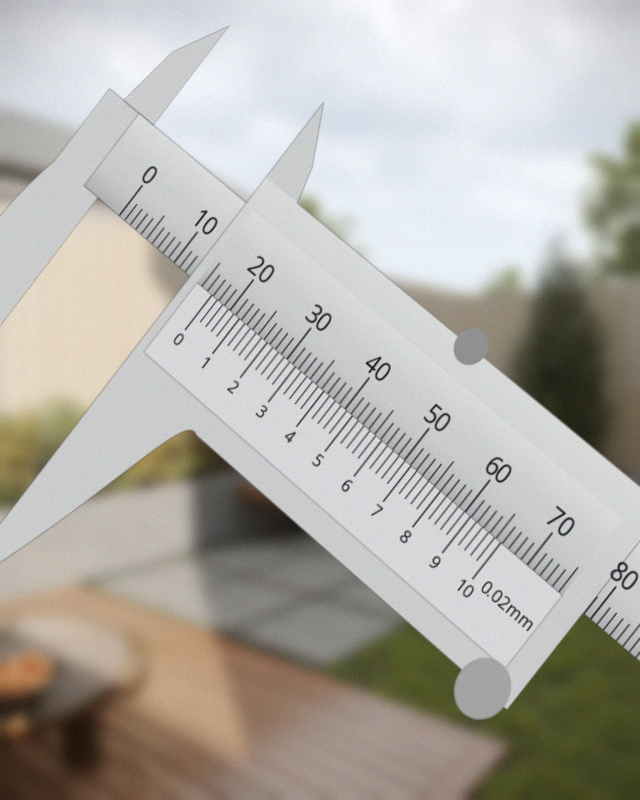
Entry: **16.8** mm
